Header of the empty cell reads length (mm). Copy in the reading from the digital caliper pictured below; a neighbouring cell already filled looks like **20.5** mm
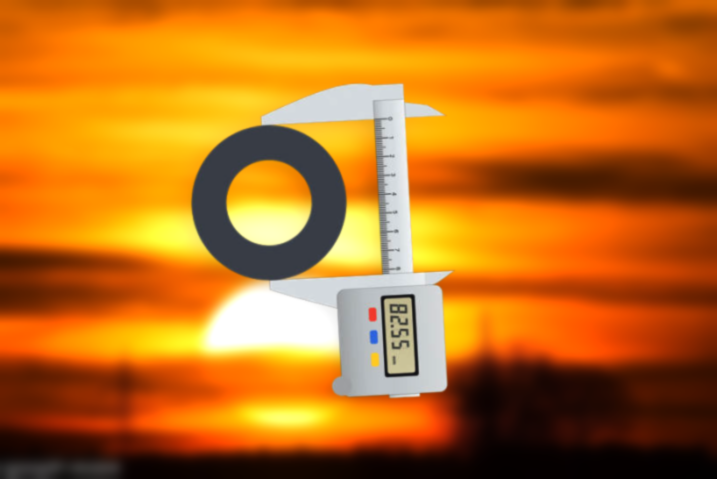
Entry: **82.55** mm
